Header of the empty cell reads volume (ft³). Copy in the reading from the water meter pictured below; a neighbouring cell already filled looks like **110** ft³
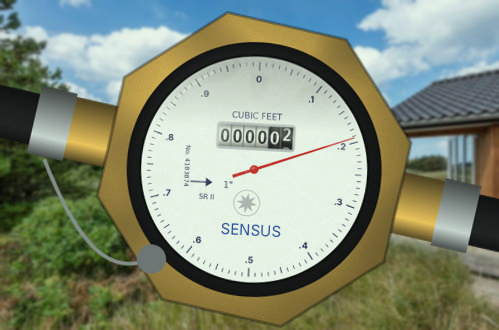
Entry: **2.19** ft³
